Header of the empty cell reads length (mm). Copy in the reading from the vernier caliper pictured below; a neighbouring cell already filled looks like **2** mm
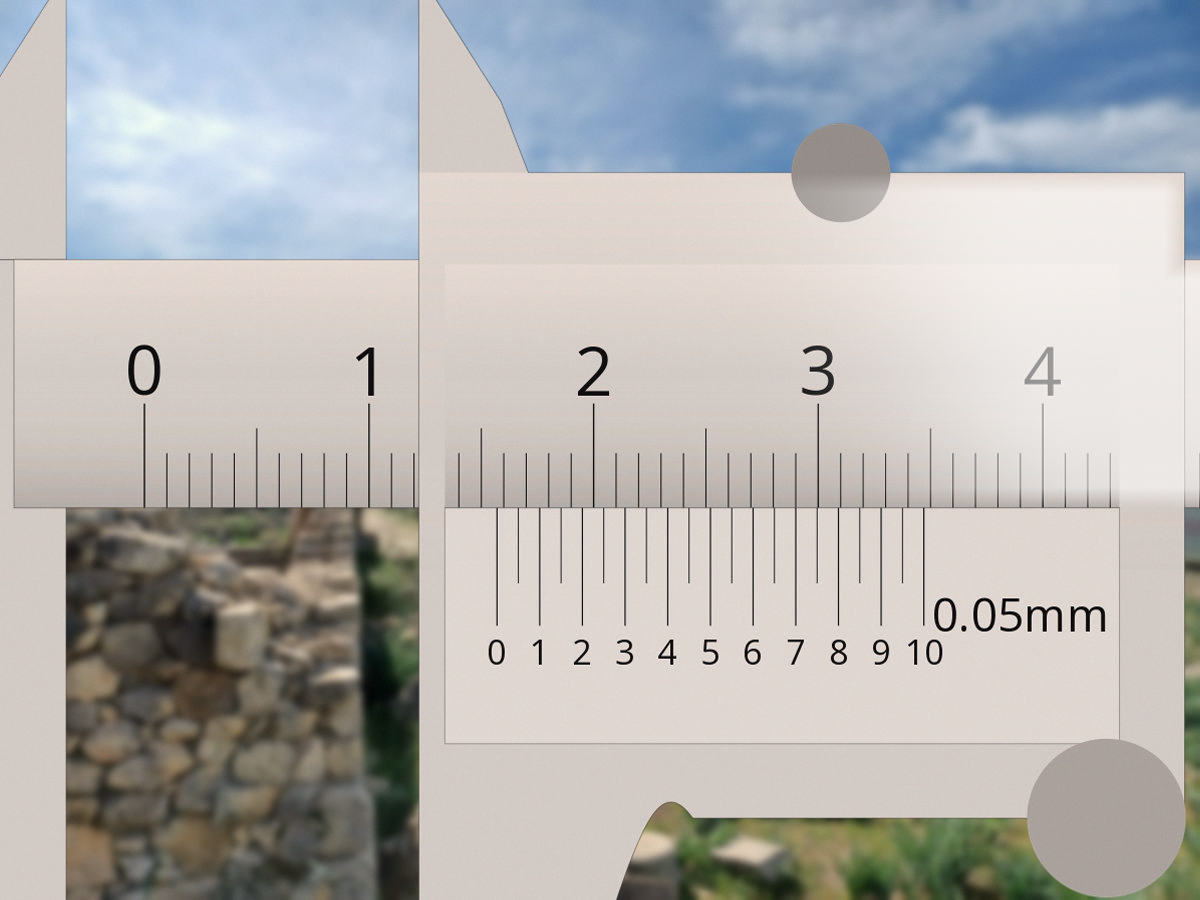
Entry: **15.70** mm
